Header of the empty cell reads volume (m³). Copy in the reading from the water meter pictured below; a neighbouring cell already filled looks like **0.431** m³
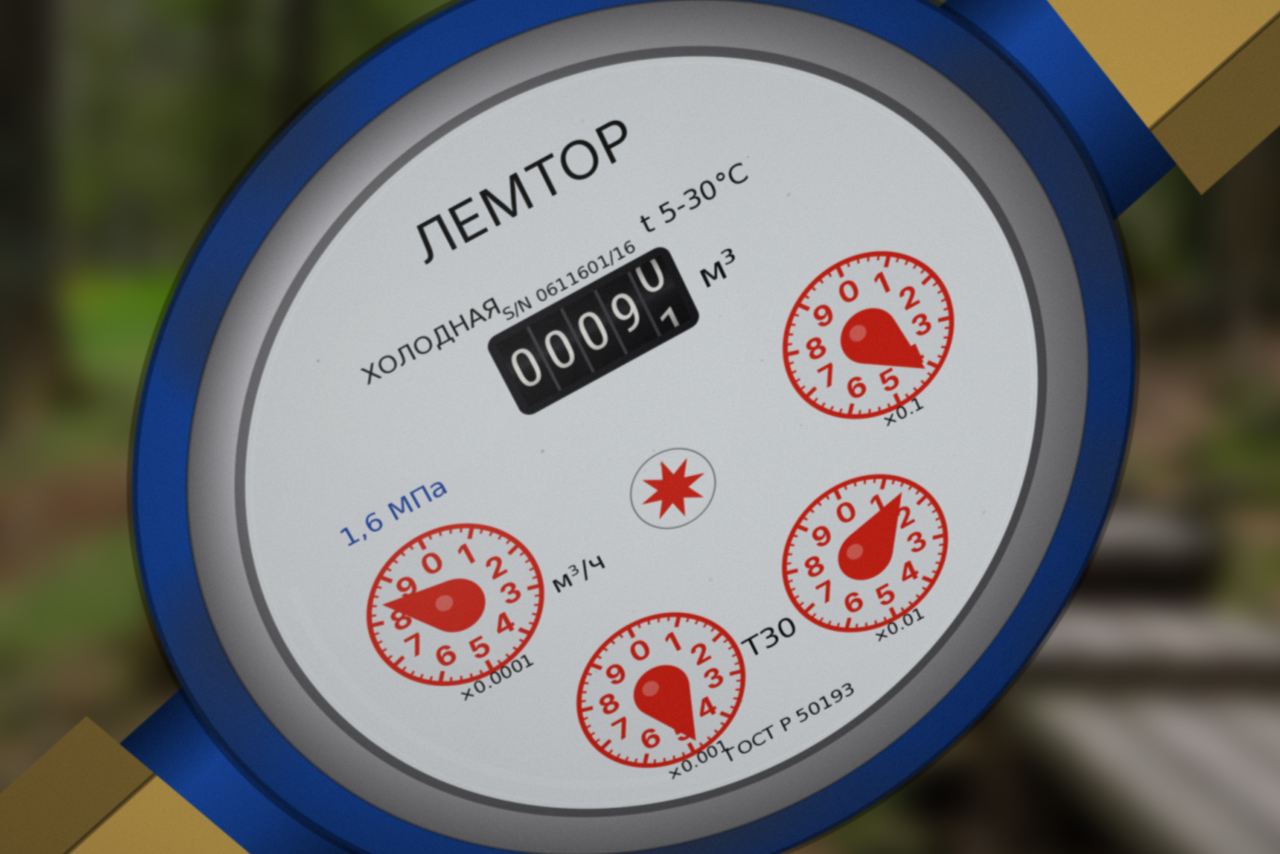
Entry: **90.4148** m³
